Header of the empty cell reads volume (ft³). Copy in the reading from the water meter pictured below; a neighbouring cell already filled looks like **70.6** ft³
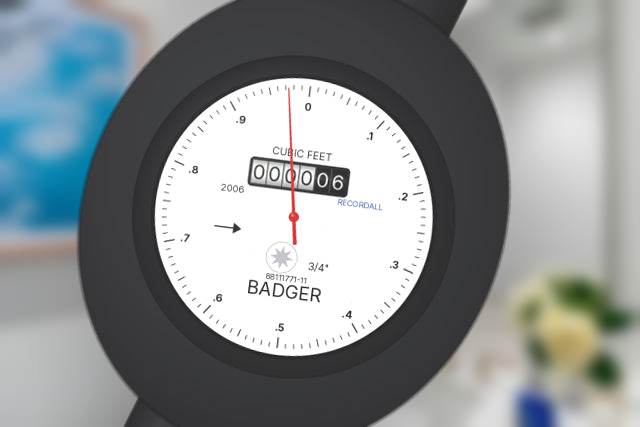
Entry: **5.97** ft³
